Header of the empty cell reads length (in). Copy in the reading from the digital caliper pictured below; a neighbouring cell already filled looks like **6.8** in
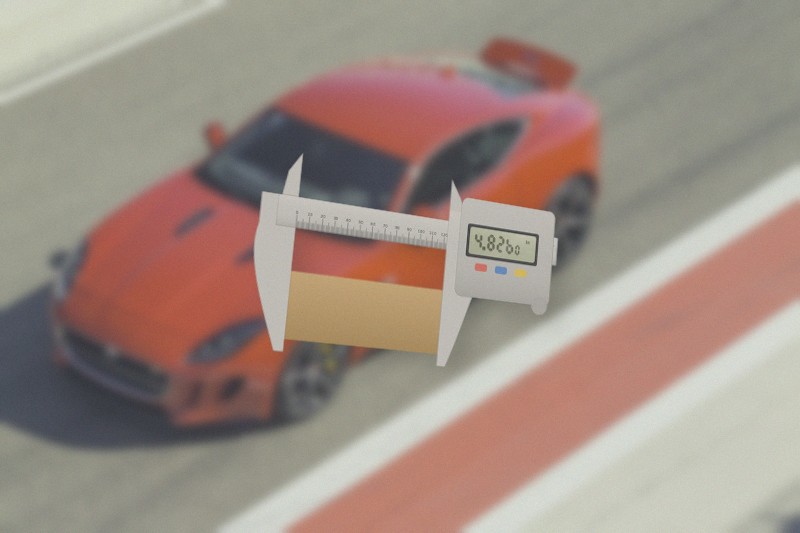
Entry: **4.8260** in
